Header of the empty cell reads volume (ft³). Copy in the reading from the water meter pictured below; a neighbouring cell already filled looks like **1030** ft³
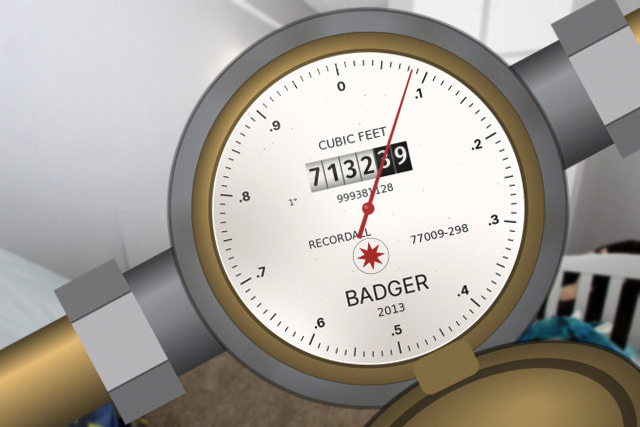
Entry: **713239.08** ft³
